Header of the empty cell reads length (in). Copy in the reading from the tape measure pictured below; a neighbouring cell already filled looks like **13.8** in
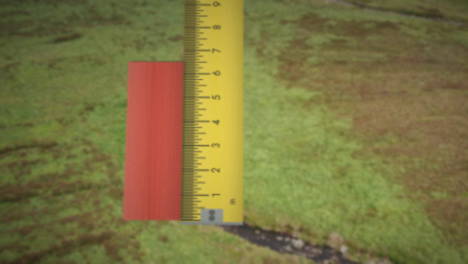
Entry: **6.5** in
